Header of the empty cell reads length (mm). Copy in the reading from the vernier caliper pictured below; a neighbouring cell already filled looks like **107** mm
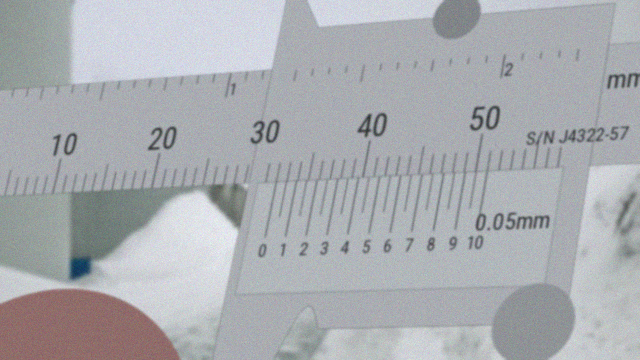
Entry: **32.0** mm
